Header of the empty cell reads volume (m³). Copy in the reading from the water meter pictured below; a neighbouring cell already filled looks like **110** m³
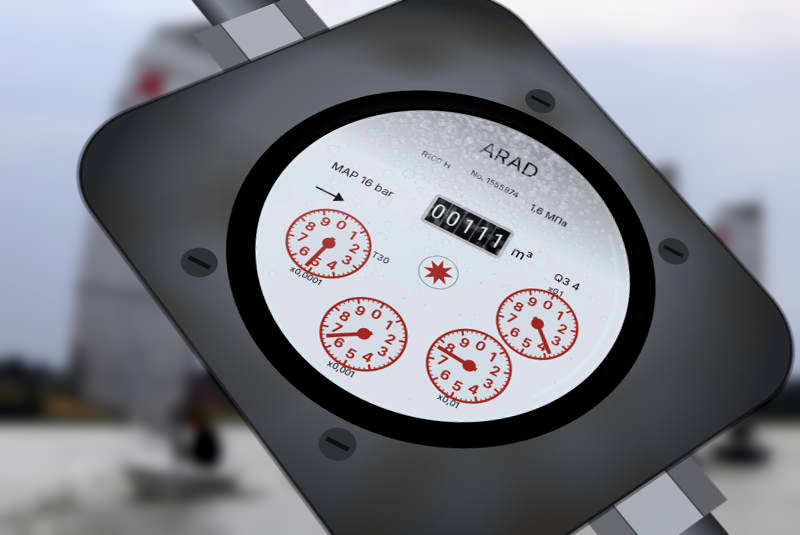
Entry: **111.3765** m³
